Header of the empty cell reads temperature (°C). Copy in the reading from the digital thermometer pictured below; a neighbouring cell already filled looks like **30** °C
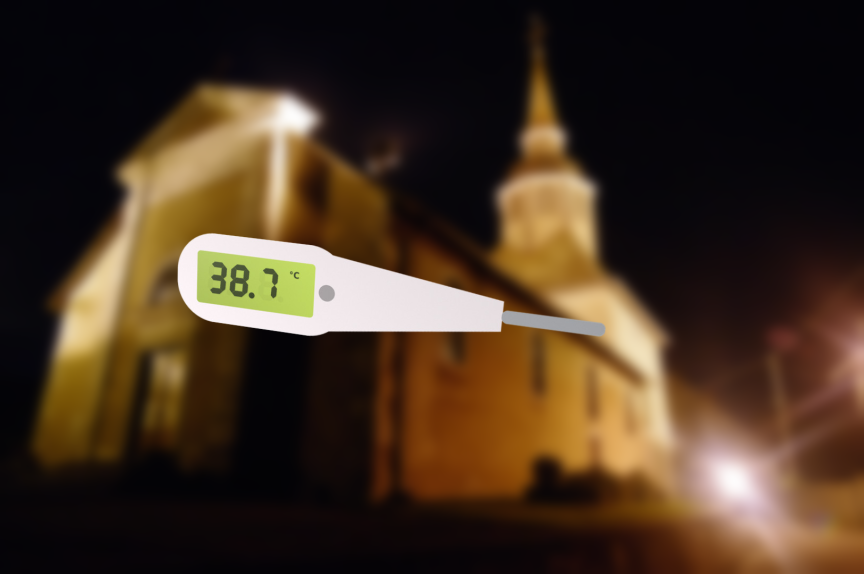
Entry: **38.7** °C
